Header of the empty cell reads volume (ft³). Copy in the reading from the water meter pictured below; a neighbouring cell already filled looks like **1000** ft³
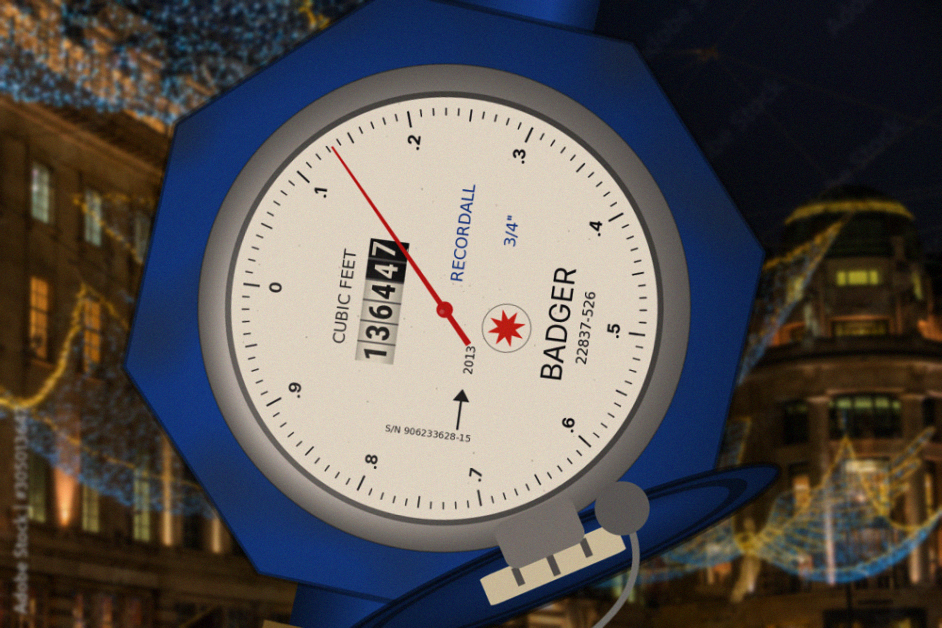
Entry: **136447.13** ft³
